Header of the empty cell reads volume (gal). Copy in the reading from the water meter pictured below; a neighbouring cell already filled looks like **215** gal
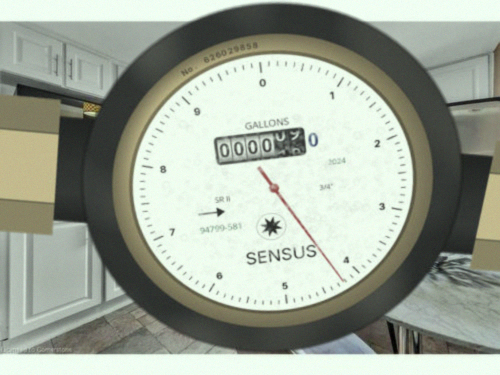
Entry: **94.2** gal
